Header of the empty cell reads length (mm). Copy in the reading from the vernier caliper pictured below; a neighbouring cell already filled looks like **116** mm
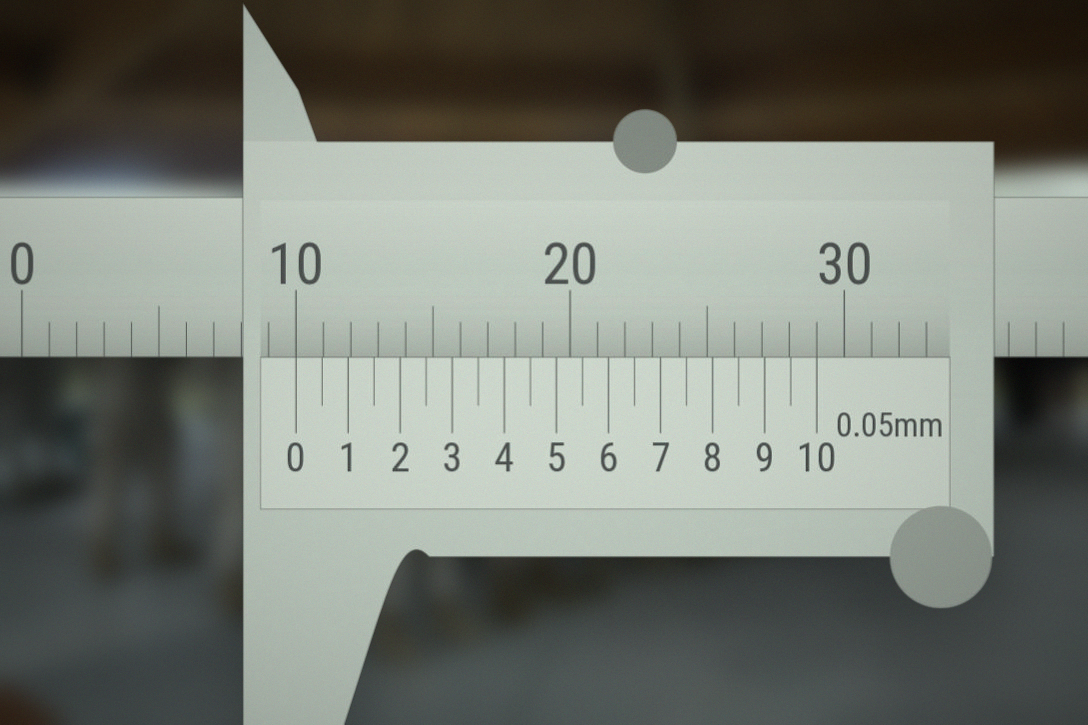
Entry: **10.00** mm
